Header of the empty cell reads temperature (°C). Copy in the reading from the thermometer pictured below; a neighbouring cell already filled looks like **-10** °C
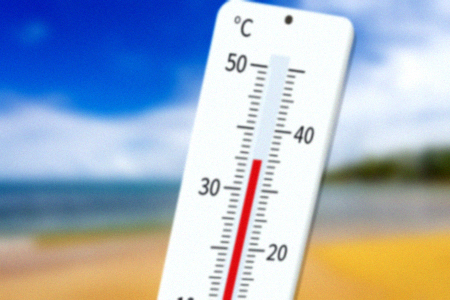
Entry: **35** °C
